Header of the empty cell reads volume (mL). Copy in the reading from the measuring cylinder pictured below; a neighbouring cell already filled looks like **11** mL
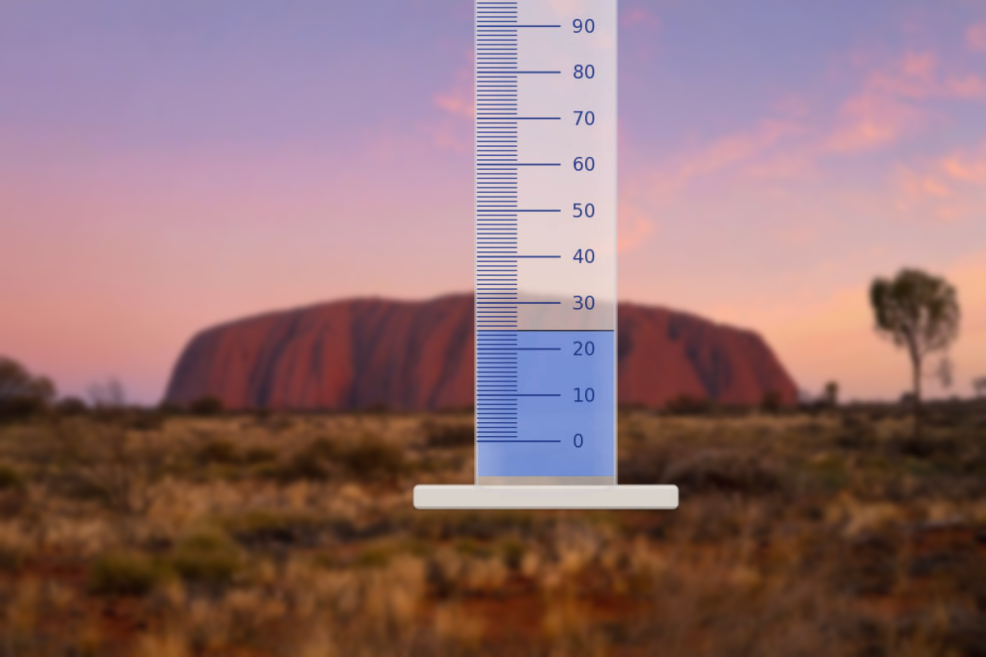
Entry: **24** mL
